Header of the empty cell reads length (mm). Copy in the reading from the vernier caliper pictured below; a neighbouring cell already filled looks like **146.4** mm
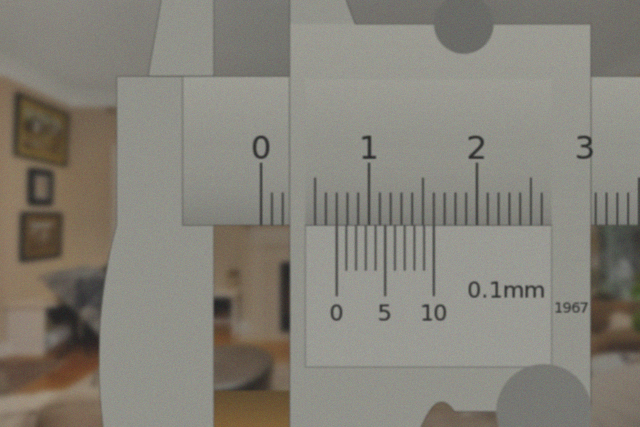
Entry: **7.0** mm
